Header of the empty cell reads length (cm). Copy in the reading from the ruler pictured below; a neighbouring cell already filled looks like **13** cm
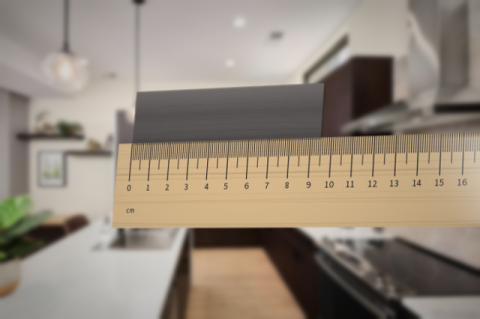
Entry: **9.5** cm
